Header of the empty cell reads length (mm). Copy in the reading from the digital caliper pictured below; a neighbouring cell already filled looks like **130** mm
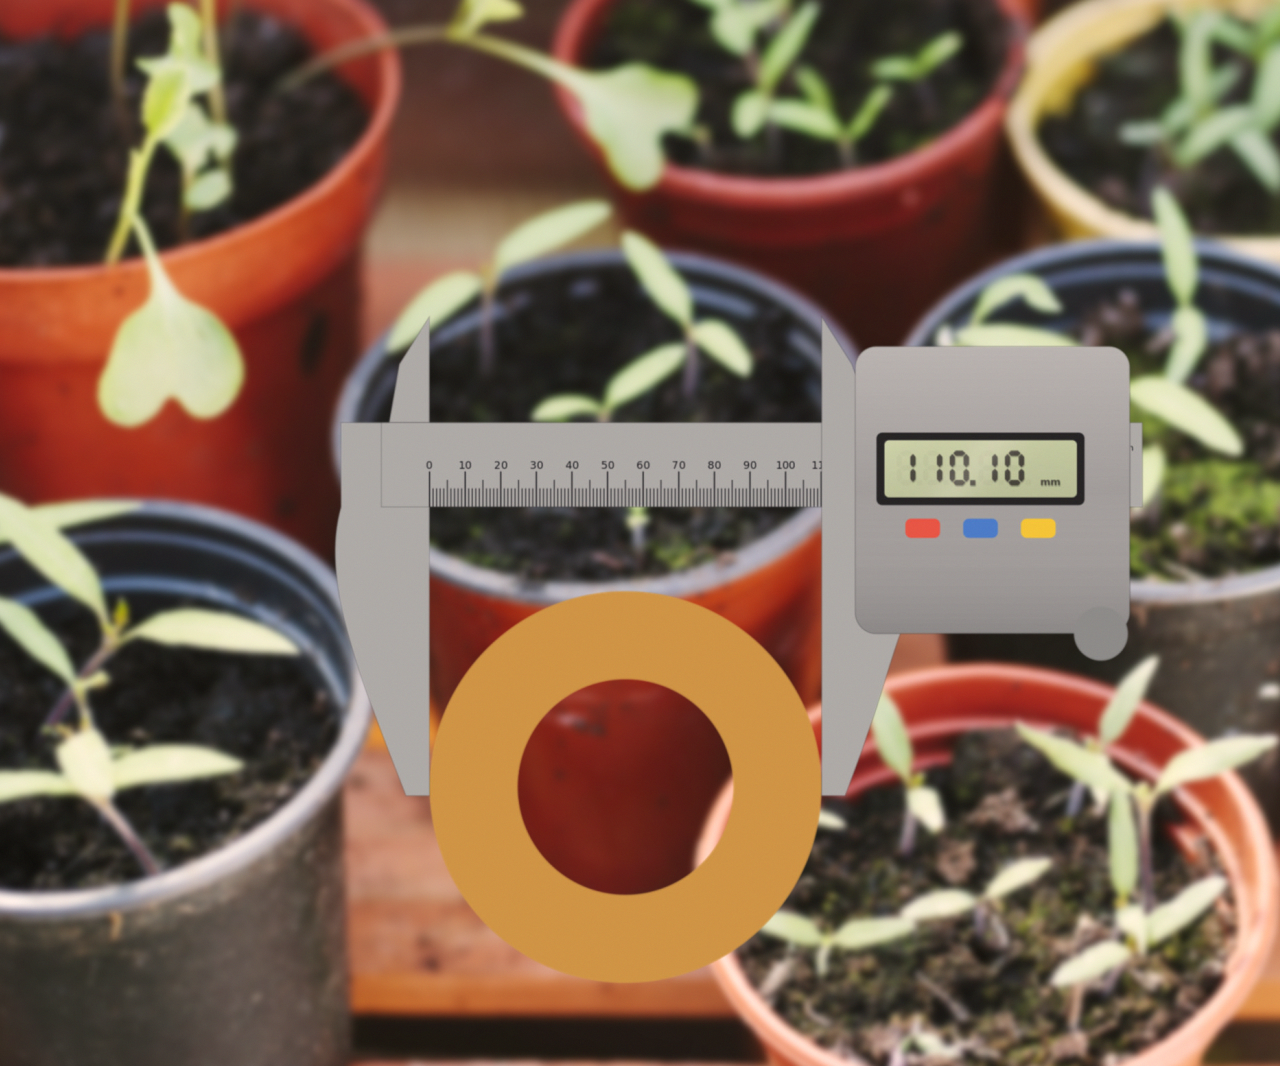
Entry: **110.10** mm
